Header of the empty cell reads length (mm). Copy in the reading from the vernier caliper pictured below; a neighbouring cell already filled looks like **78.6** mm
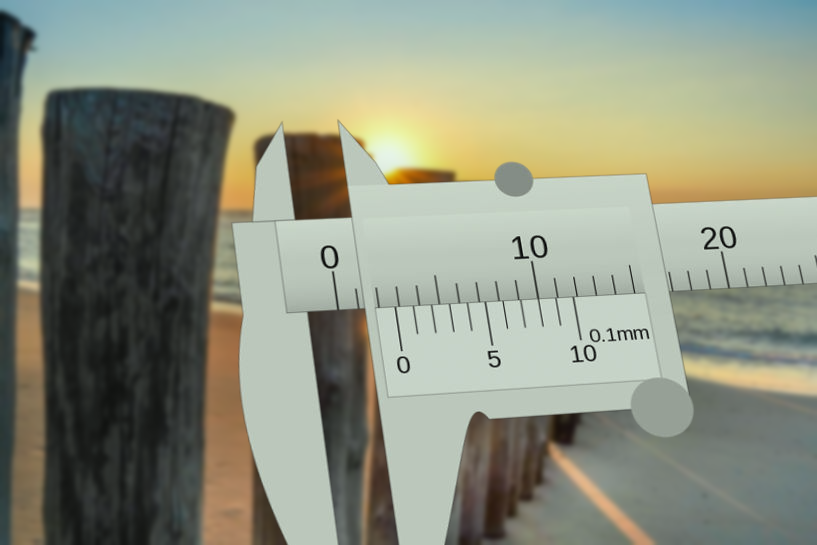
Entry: **2.8** mm
